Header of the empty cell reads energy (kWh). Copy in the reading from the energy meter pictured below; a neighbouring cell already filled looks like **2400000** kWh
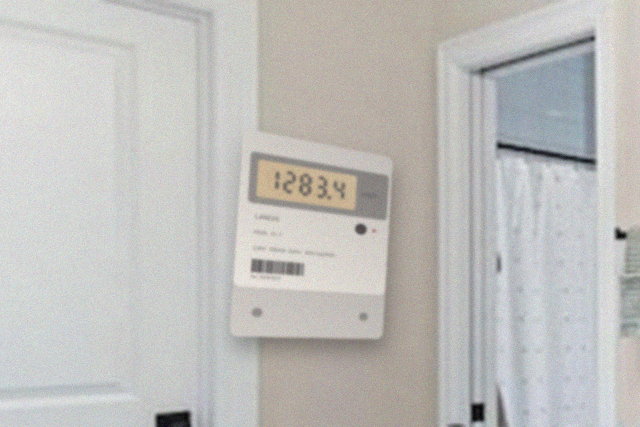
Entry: **1283.4** kWh
